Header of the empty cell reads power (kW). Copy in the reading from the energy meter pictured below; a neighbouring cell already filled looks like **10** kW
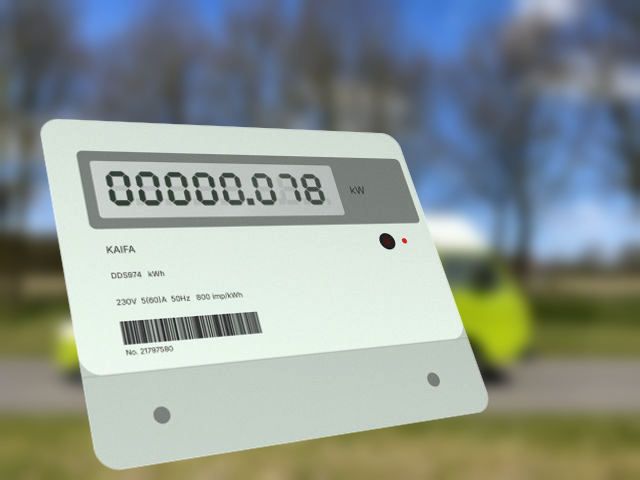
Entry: **0.078** kW
